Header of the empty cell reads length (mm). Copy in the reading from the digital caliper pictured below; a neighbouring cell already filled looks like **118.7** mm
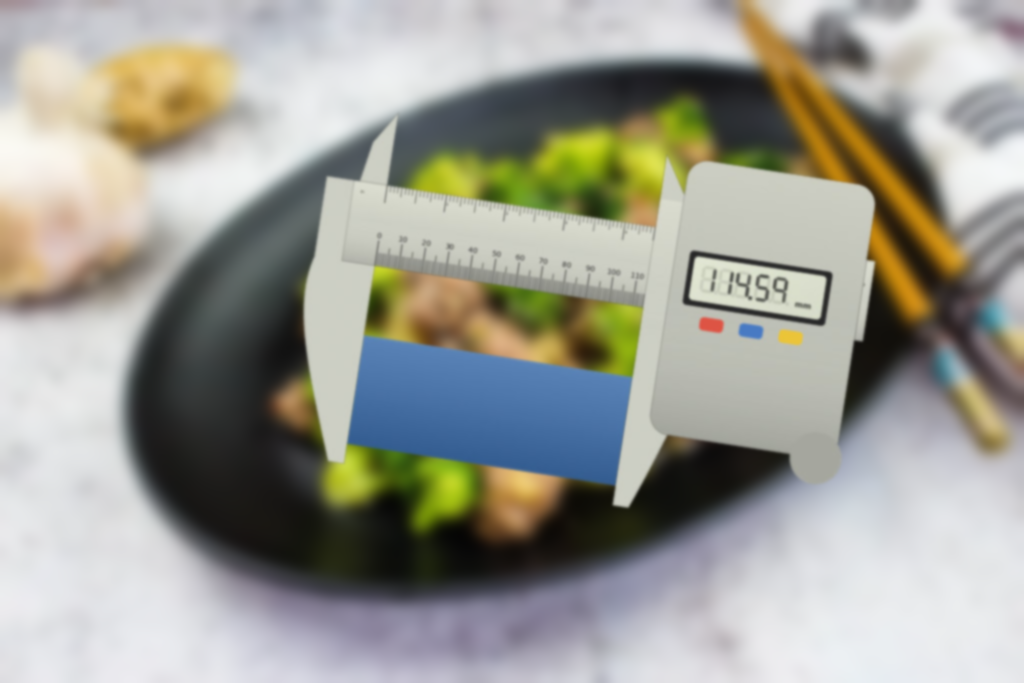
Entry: **114.59** mm
